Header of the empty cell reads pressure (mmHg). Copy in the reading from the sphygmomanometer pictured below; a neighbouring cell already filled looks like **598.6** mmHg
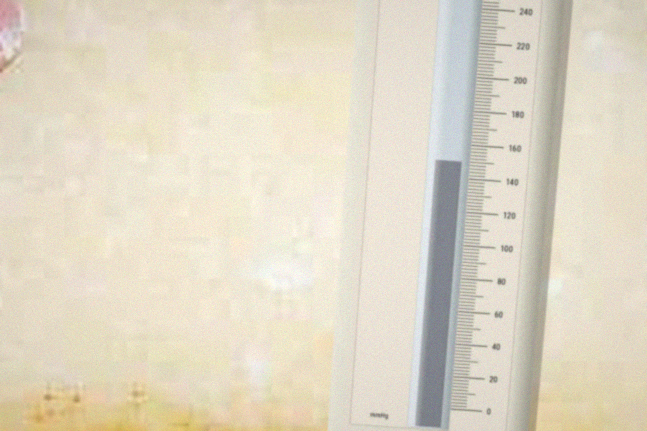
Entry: **150** mmHg
